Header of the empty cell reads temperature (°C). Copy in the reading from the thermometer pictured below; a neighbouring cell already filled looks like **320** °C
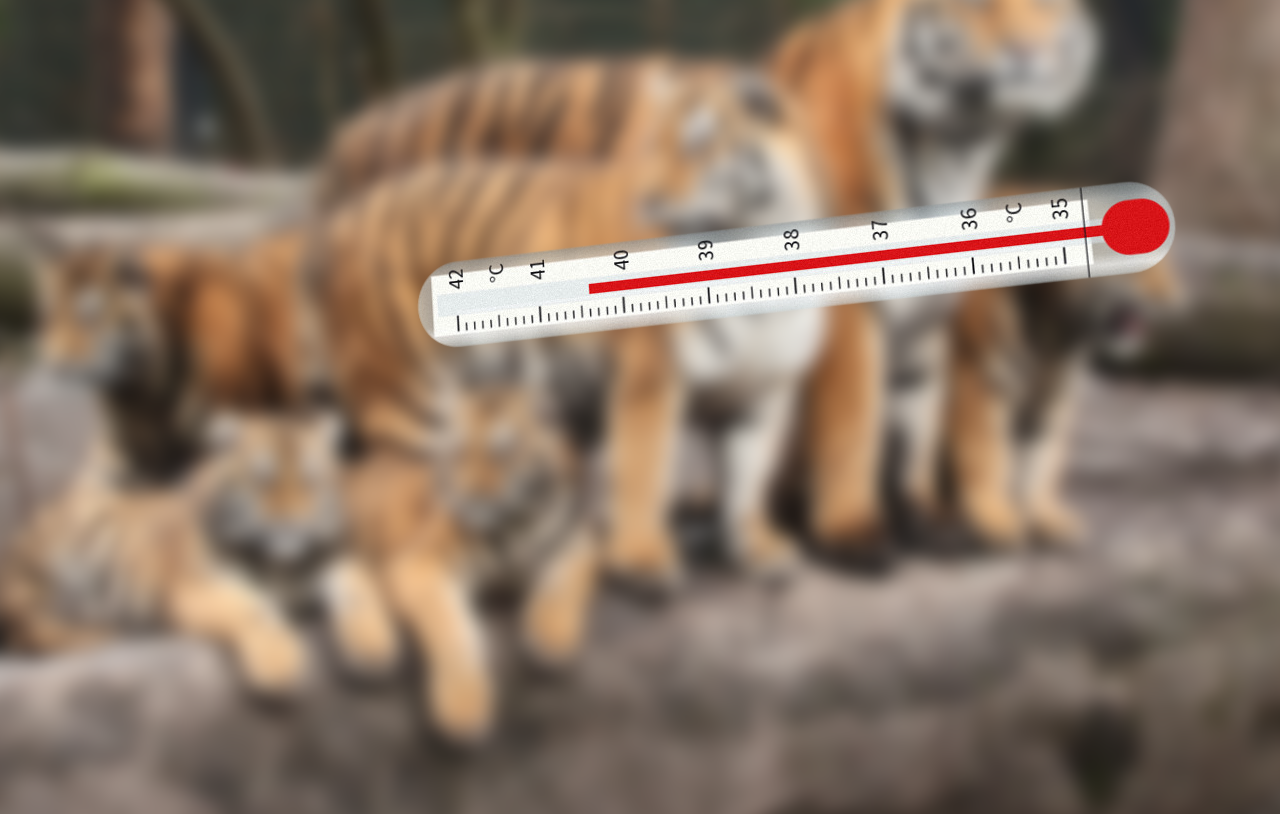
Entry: **40.4** °C
